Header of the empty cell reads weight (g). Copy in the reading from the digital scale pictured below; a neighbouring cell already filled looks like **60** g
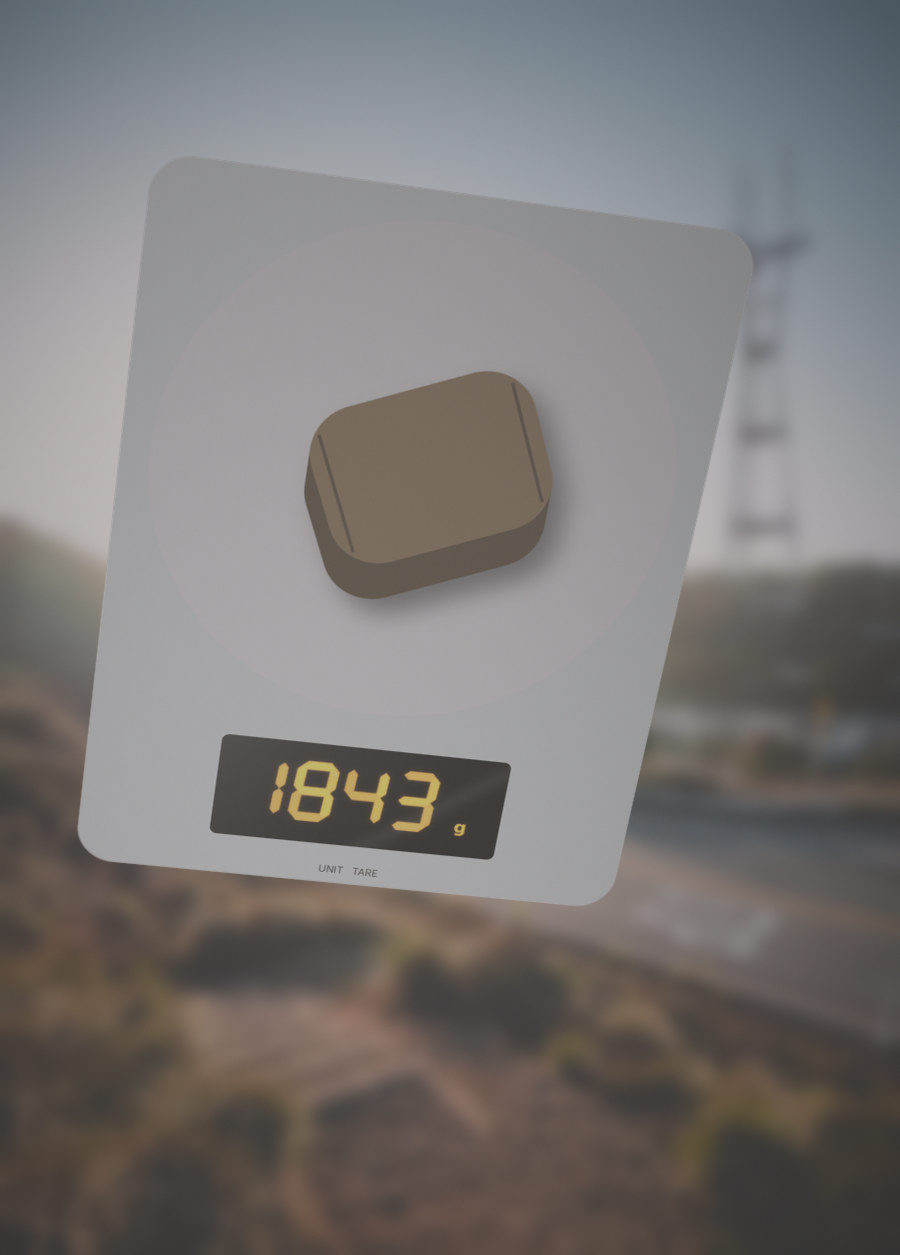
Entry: **1843** g
